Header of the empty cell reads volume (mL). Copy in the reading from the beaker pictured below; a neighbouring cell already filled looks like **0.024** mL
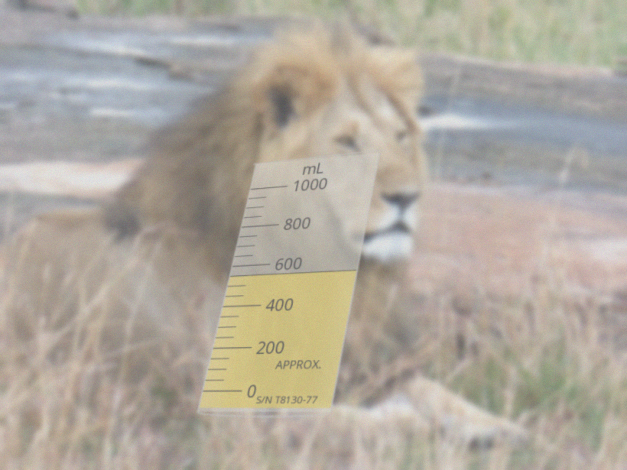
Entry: **550** mL
